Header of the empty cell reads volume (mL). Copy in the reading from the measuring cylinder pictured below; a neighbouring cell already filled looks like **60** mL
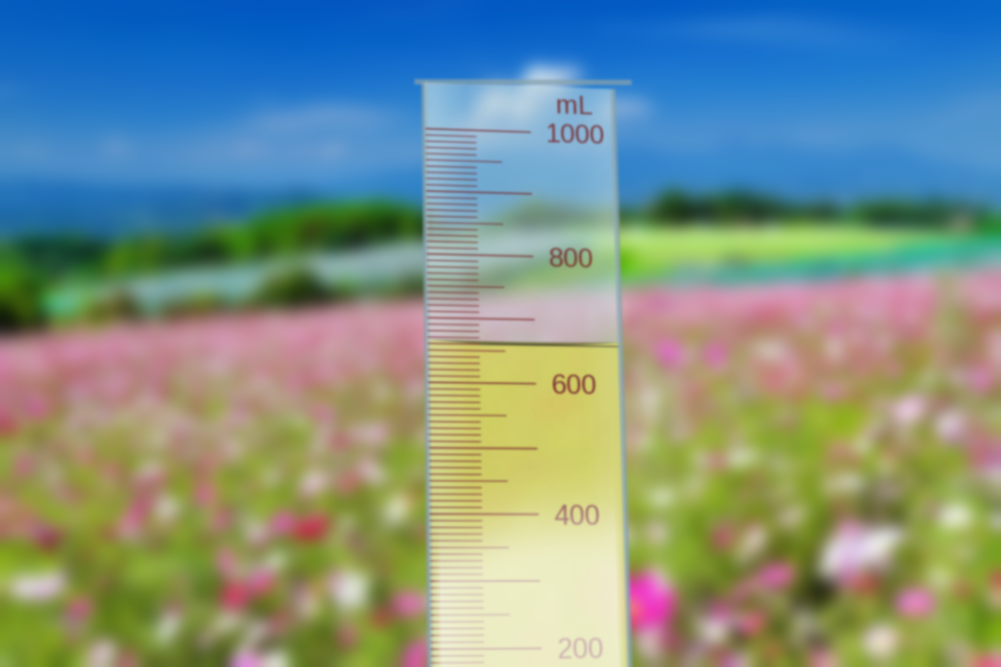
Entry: **660** mL
